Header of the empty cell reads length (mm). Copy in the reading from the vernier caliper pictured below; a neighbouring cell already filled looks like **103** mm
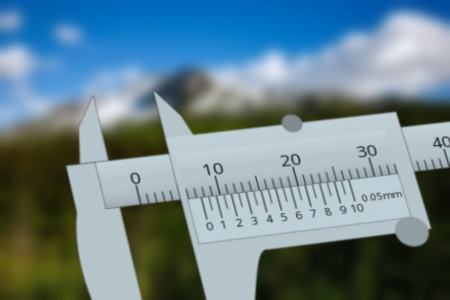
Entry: **7.6** mm
